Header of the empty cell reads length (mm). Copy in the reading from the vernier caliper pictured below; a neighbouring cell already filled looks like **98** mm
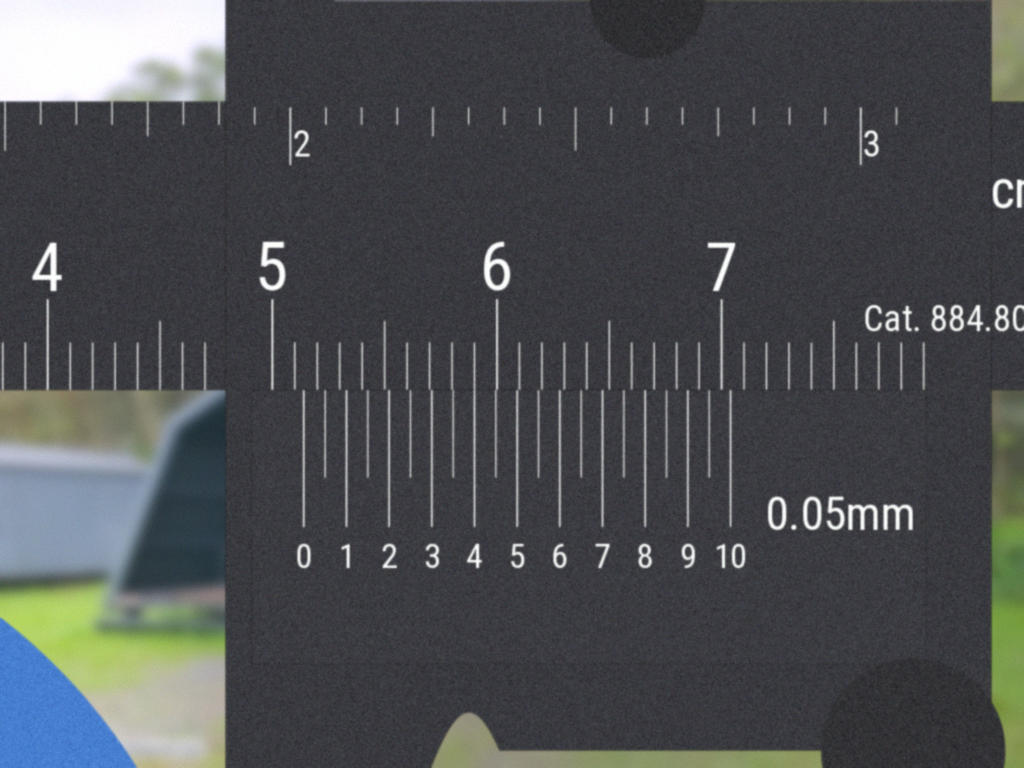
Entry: **51.4** mm
